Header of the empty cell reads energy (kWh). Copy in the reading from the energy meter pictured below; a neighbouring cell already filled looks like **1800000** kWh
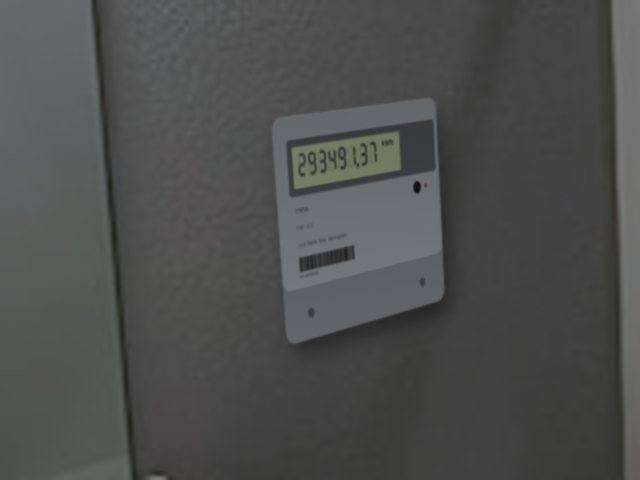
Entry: **293491.37** kWh
